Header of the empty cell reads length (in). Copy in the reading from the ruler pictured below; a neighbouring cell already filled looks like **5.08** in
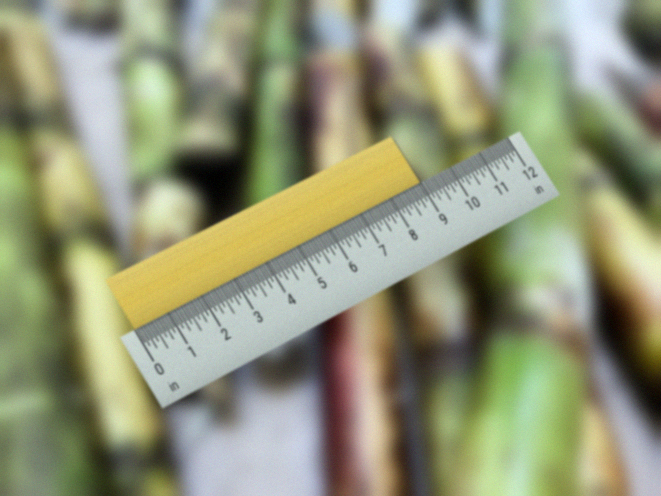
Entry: **9** in
